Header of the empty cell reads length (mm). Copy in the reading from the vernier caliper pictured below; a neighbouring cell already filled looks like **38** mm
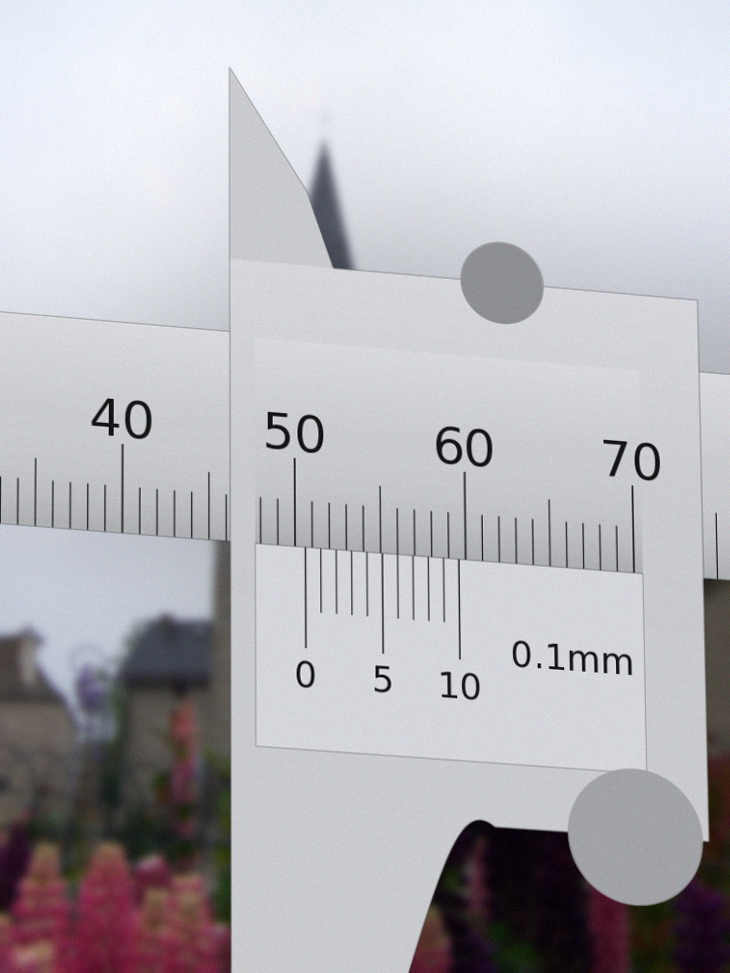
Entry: **50.6** mm
